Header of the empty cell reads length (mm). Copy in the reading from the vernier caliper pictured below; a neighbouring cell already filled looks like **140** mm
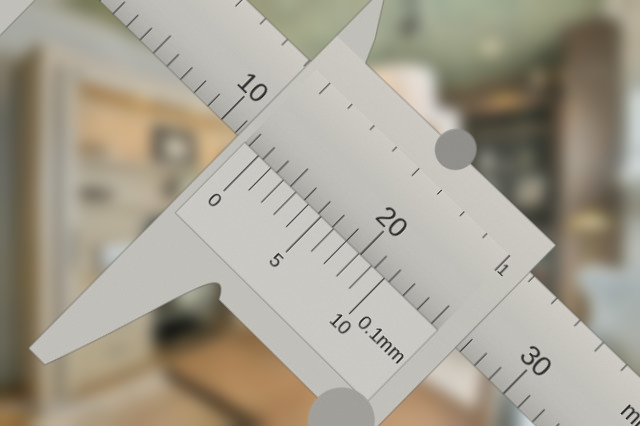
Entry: **12.7** mm
